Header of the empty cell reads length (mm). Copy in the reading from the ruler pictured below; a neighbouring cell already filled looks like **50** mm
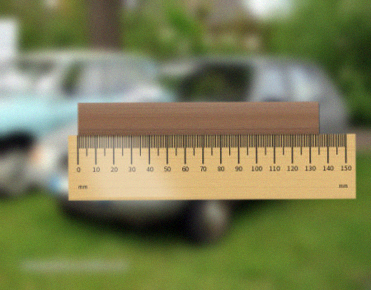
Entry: **135** mm
